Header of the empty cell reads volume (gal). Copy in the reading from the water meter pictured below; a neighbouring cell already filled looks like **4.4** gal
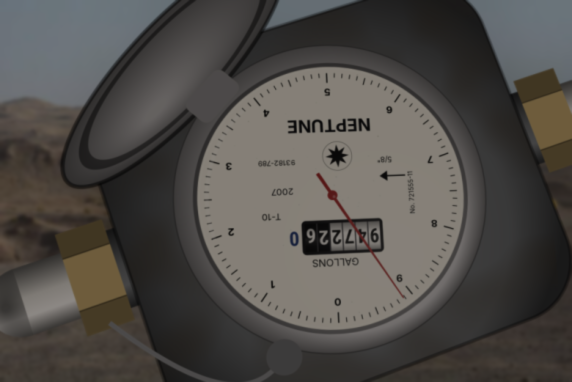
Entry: **9472259.1** gal
